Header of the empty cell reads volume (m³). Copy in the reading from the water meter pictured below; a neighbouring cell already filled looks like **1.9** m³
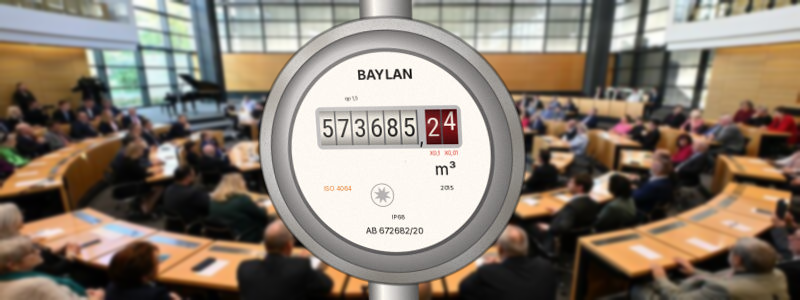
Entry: **573685.24** m³
